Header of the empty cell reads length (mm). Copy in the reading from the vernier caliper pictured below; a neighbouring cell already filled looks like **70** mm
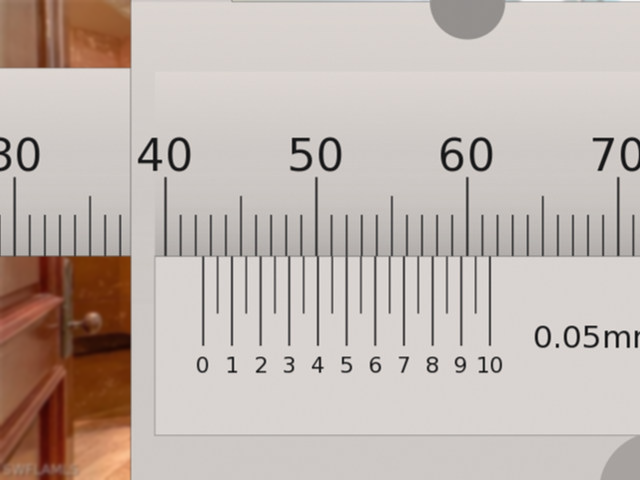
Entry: **42.5** mm
